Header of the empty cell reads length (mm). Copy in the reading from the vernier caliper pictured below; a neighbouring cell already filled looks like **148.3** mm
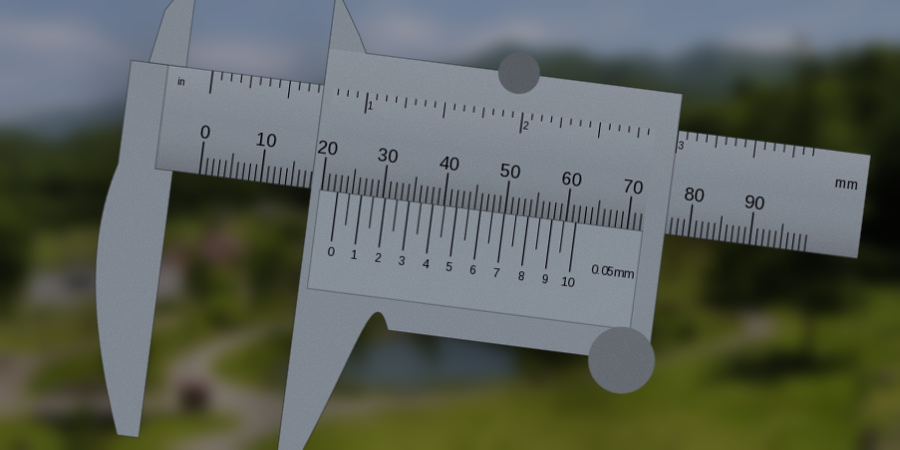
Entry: **22.6** mm
